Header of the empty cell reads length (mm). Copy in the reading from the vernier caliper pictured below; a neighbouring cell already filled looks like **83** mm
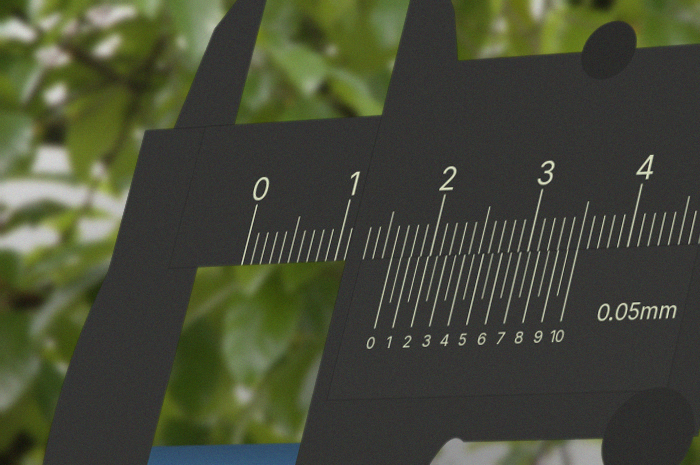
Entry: **16.0** mm
